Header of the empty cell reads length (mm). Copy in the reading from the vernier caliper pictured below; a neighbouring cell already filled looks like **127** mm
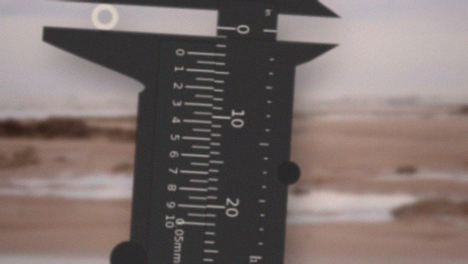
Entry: **3.0** mm
